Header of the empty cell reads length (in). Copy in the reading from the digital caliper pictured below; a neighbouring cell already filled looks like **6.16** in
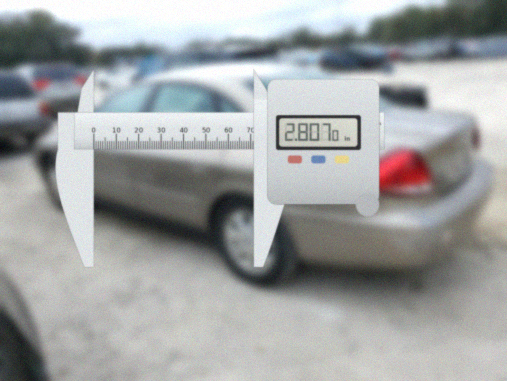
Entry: **2.8070** in
